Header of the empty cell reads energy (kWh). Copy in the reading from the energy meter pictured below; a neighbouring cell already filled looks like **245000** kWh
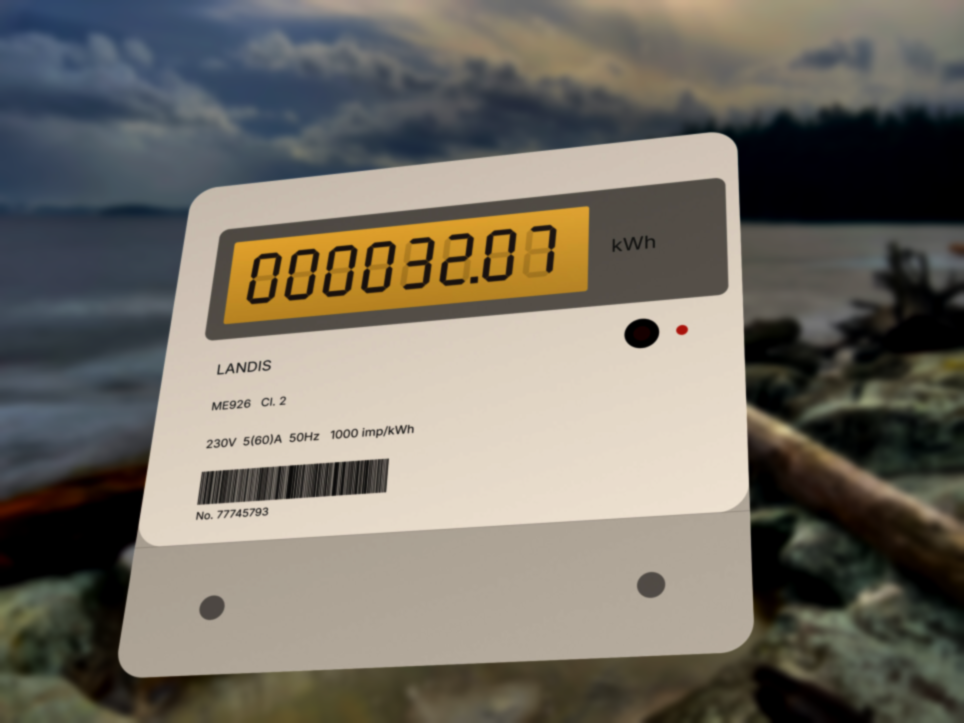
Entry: **32.07** kWh
